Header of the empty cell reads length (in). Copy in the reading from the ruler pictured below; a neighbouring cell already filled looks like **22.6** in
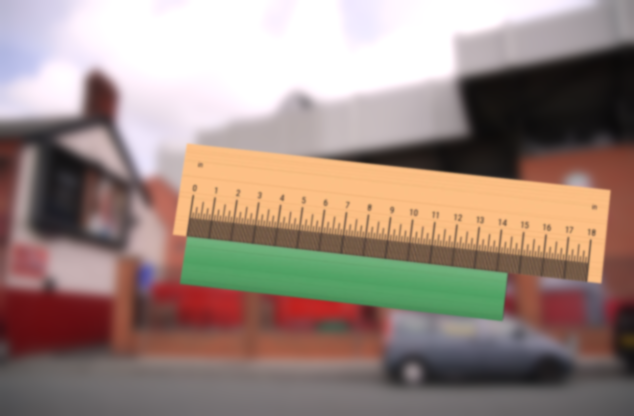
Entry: **14.5** in
